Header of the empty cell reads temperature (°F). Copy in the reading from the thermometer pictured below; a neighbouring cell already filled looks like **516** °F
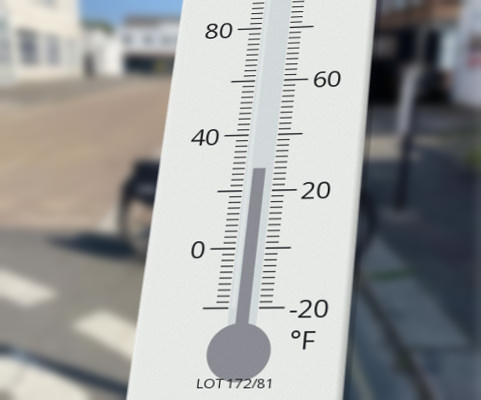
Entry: **28** °F
